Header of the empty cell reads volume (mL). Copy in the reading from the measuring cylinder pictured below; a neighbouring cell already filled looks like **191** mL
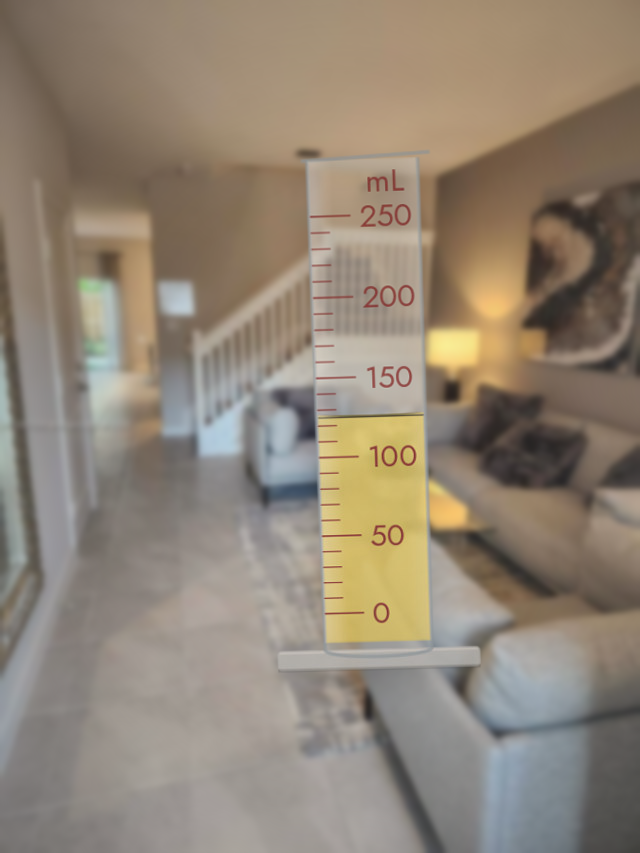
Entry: **125** mL
